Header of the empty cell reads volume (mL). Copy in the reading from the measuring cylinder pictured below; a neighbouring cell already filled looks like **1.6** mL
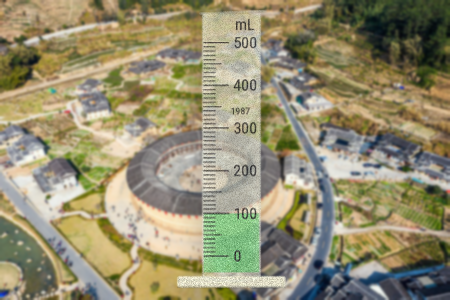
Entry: **100** mL
